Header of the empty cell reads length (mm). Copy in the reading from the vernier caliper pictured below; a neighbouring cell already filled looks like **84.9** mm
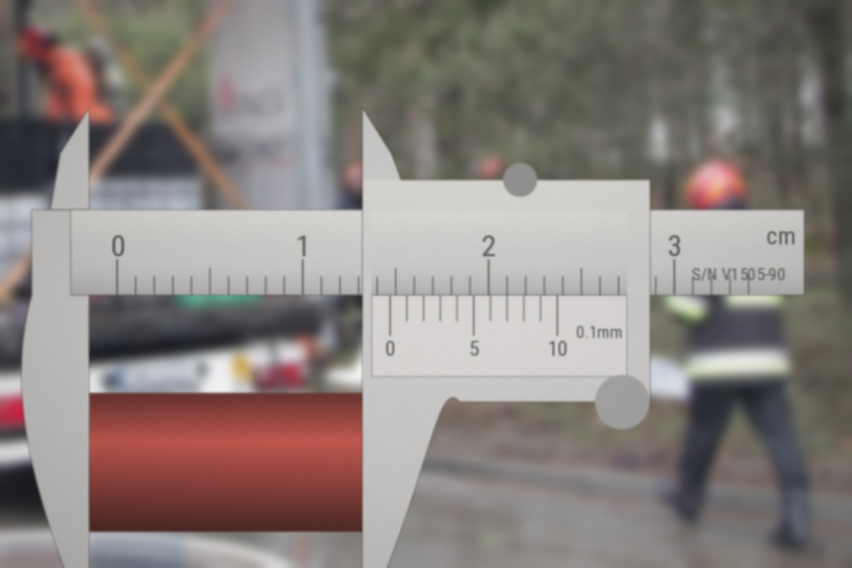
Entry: **14.7** mm
